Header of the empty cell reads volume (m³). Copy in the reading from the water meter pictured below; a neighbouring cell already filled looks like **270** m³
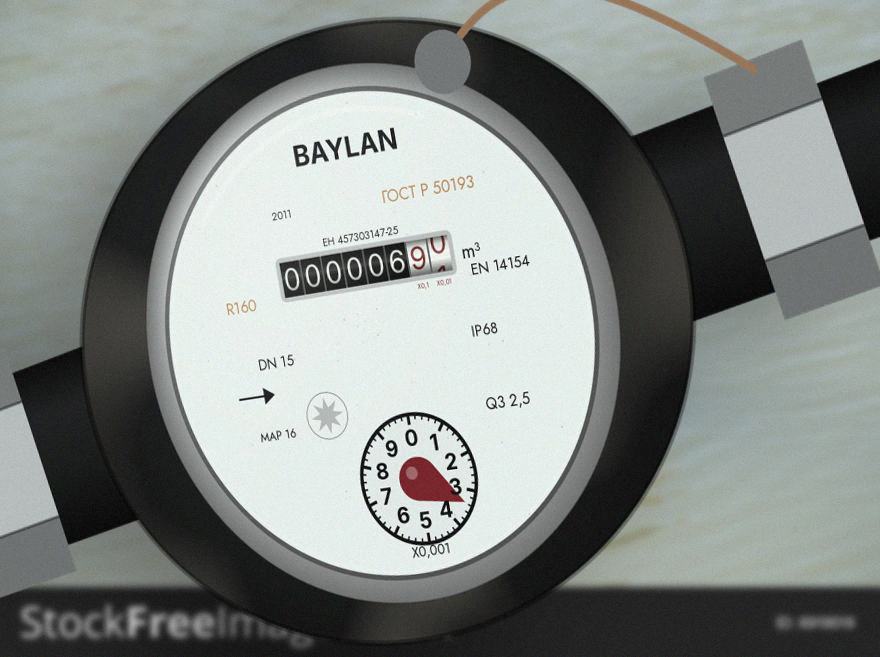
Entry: **6.903** m³
